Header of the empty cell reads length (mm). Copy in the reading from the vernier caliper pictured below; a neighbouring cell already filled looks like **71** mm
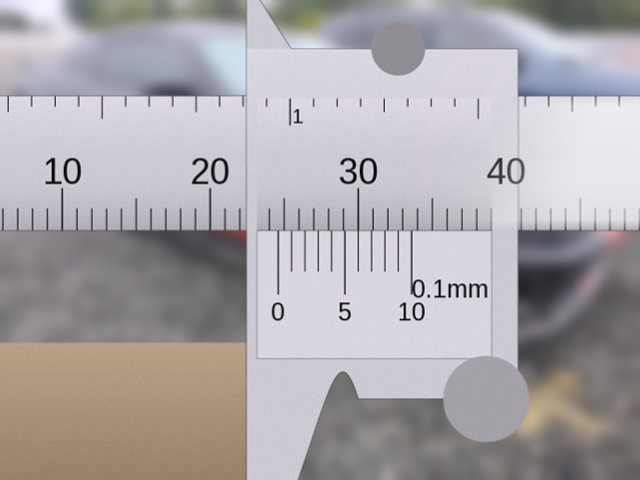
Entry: **24.6** mm
